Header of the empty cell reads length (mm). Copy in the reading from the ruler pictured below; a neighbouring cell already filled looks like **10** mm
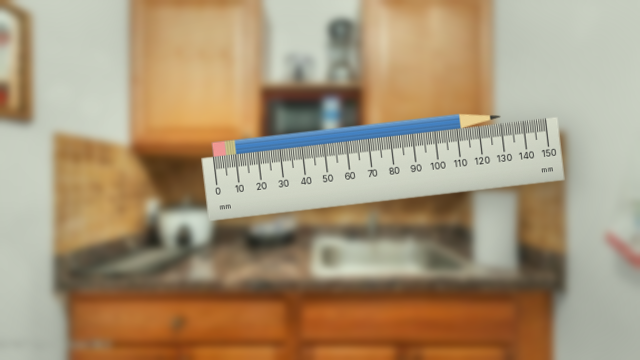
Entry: **130** mm
